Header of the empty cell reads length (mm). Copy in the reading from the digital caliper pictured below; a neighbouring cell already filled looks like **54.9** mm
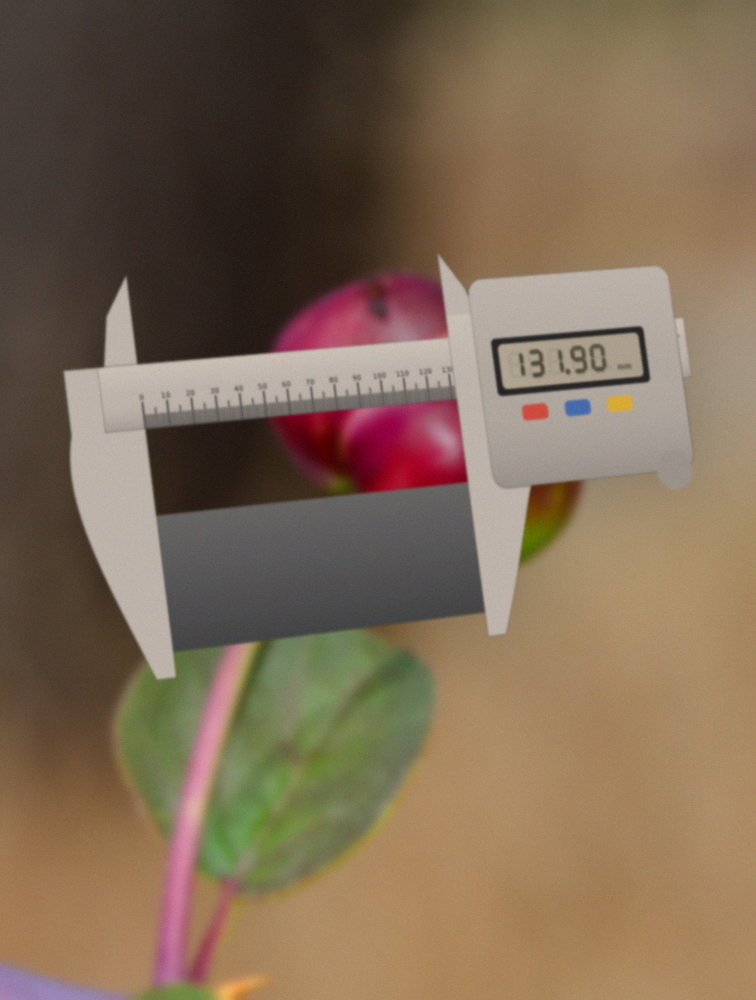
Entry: **131.90** mm
